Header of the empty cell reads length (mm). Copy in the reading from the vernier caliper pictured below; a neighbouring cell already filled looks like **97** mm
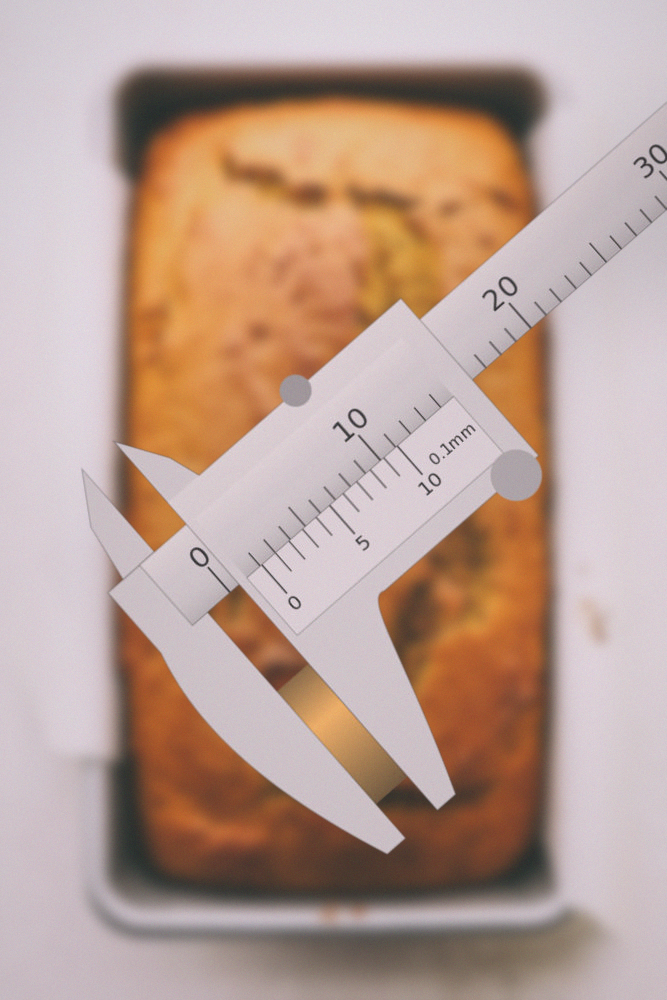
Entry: **2.1** mm
